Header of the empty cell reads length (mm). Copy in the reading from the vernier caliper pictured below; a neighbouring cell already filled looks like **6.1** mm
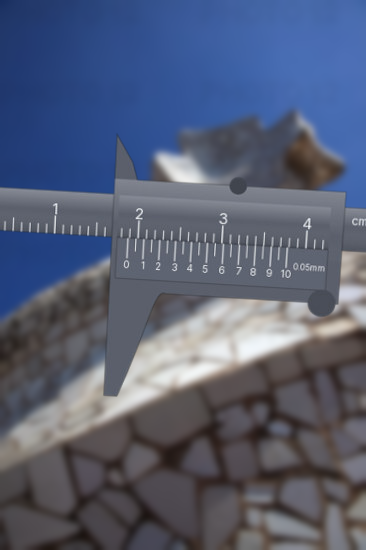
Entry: **18.8** mm
